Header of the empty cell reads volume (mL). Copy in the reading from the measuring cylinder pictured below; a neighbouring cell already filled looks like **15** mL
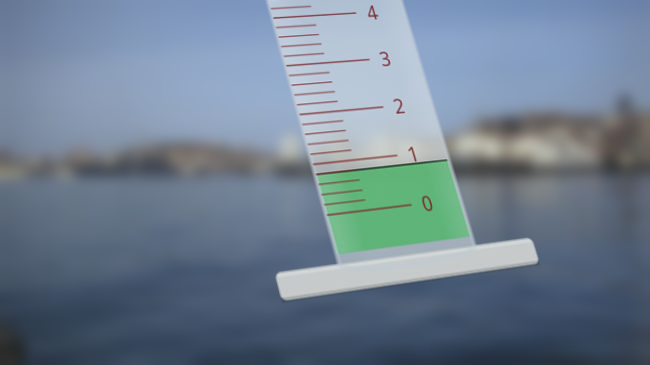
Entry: **0.8** mL
